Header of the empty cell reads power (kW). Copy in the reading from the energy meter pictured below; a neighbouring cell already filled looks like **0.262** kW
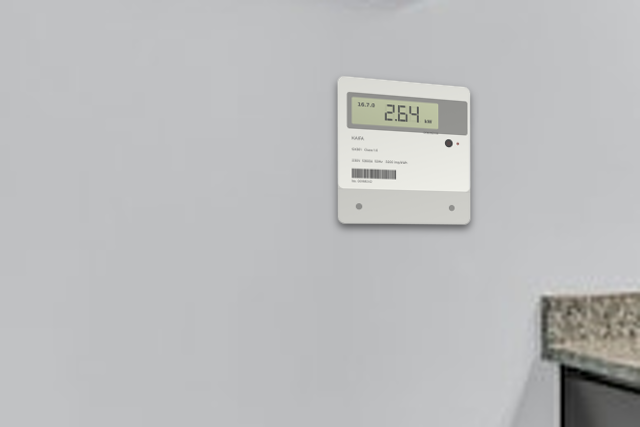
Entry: **2.64** kW
